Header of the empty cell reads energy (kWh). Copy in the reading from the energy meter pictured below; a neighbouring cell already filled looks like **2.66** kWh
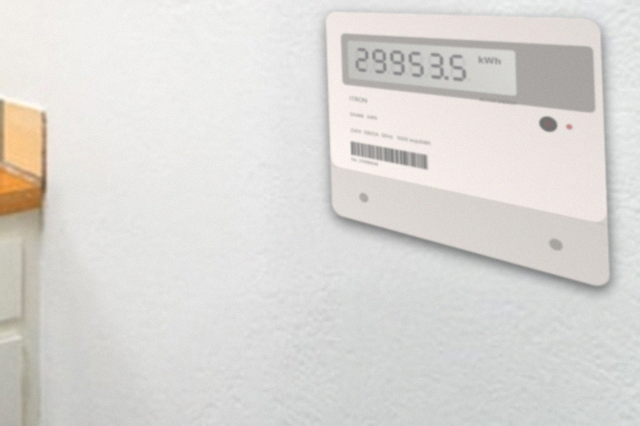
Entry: **29953.5** kWh
